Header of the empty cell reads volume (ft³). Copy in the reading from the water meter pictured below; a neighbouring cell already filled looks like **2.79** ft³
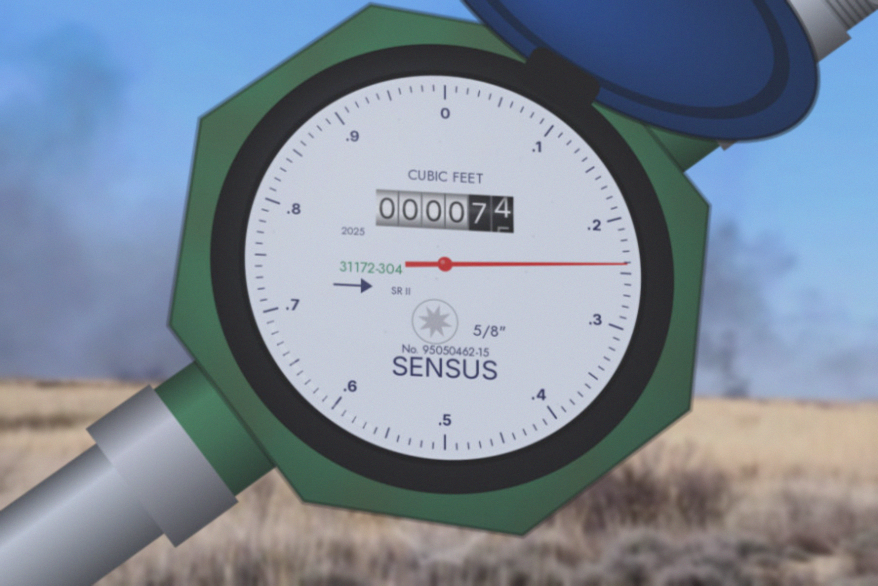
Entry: **74.24** ft³
